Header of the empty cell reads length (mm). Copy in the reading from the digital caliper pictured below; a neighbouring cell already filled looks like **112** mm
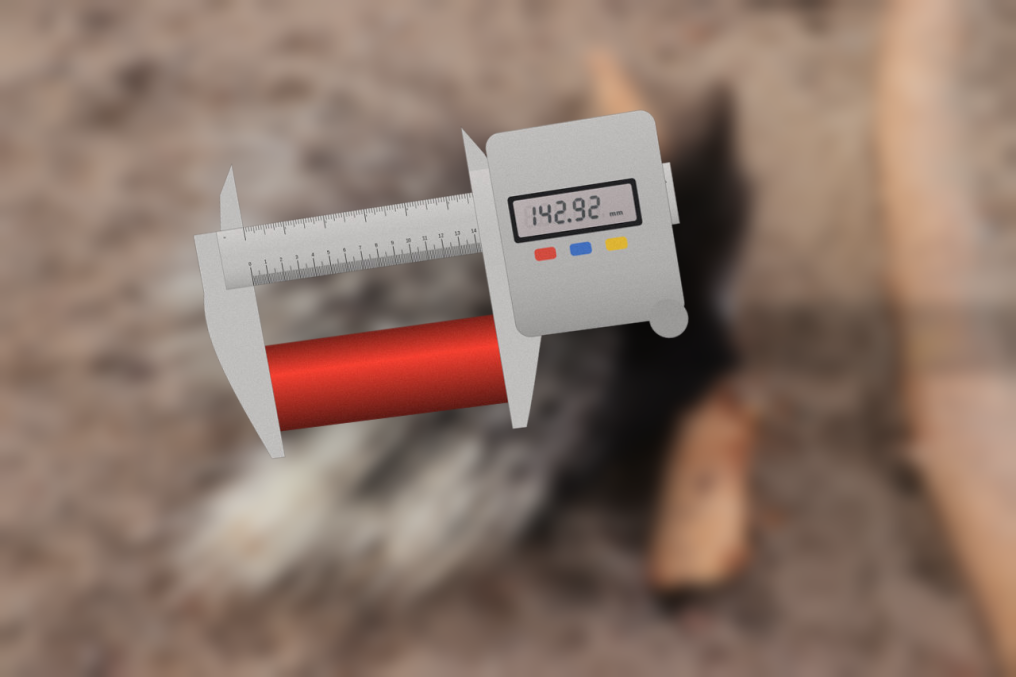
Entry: **142.92** mm
